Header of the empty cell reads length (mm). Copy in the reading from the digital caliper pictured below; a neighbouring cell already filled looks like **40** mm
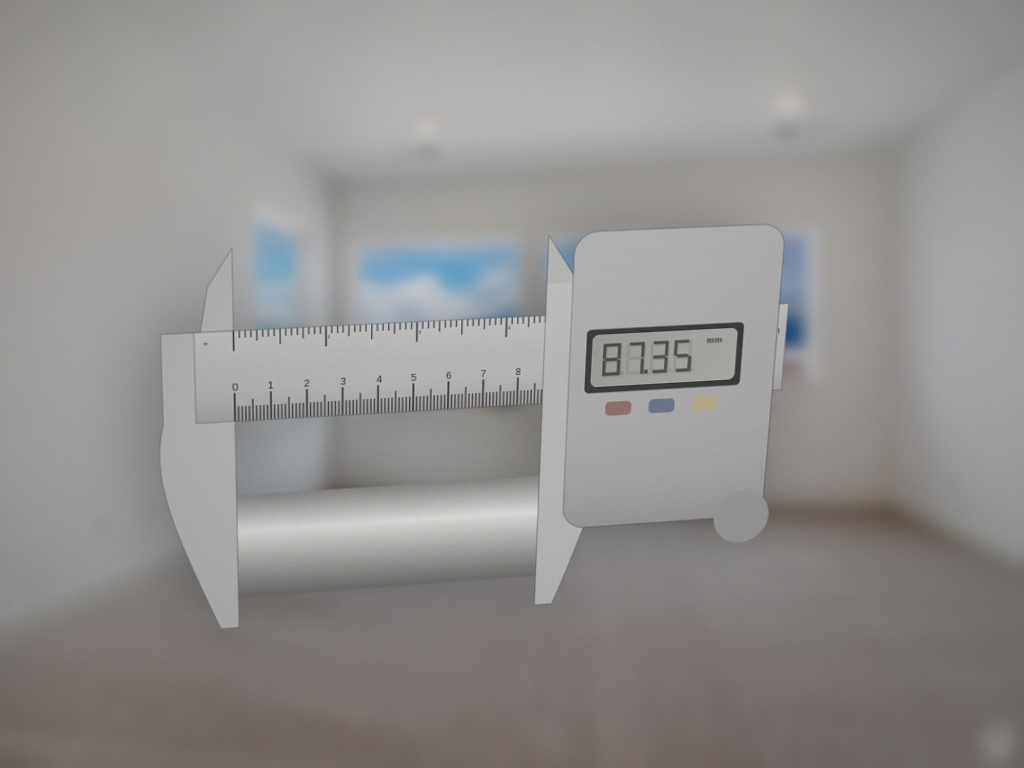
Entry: **87.35** mm
